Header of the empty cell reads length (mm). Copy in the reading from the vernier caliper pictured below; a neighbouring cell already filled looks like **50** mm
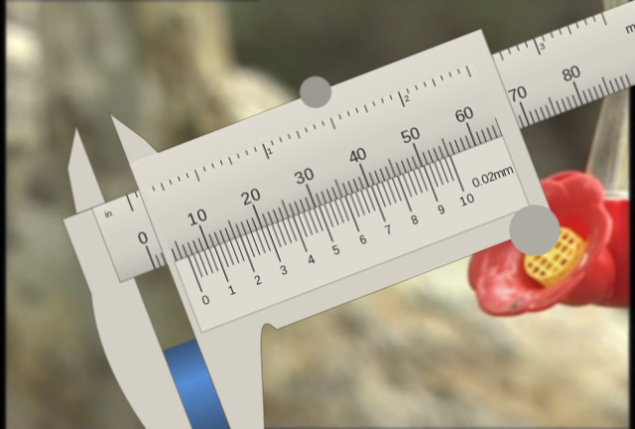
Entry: **6.2** mm
